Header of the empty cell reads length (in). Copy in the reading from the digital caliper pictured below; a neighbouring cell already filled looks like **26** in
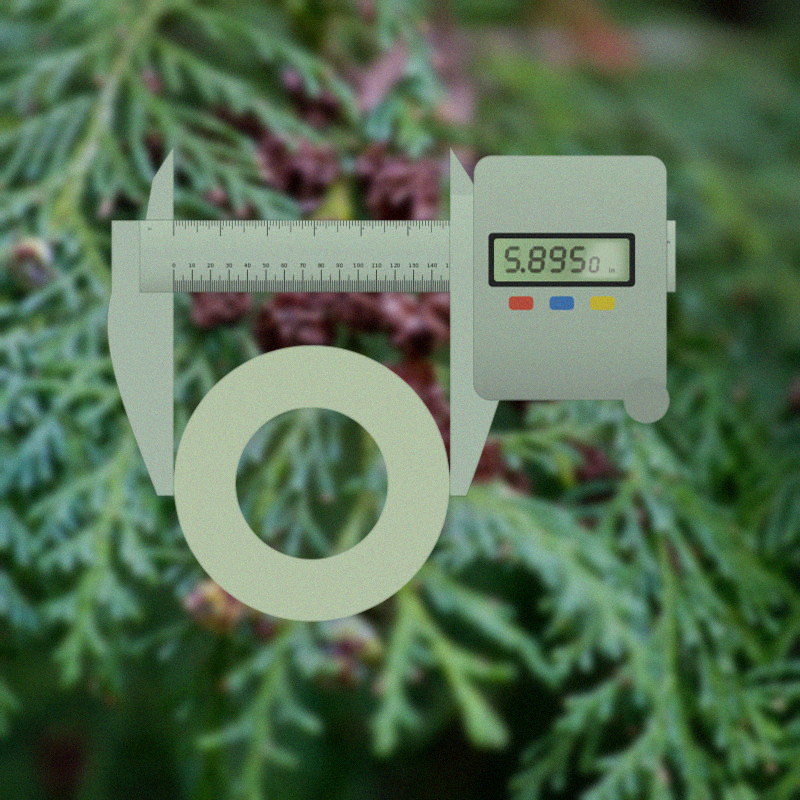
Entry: **5.8950** in
